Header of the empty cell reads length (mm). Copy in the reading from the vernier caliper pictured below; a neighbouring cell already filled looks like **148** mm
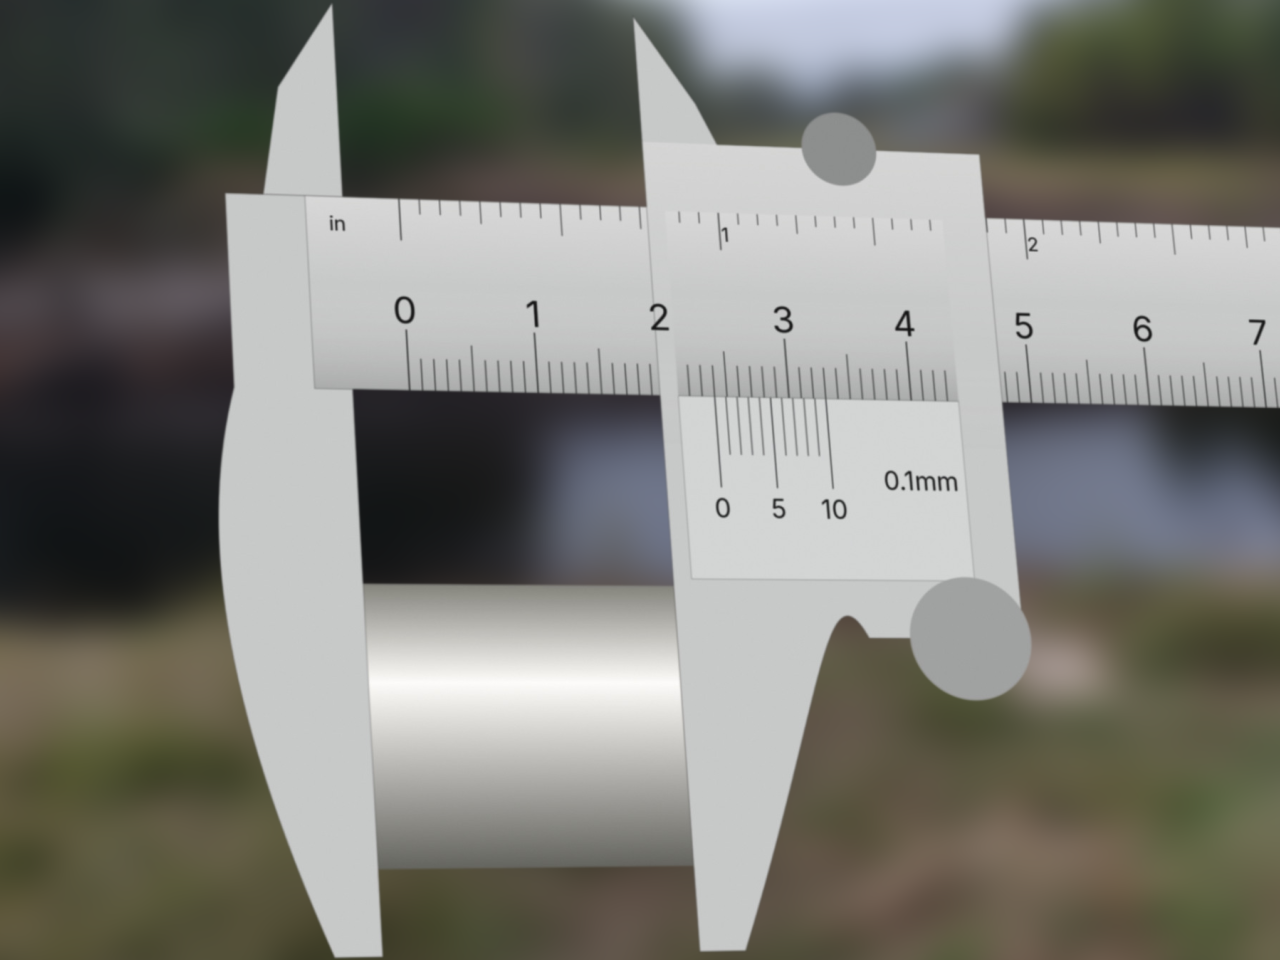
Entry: **24.0** mm
